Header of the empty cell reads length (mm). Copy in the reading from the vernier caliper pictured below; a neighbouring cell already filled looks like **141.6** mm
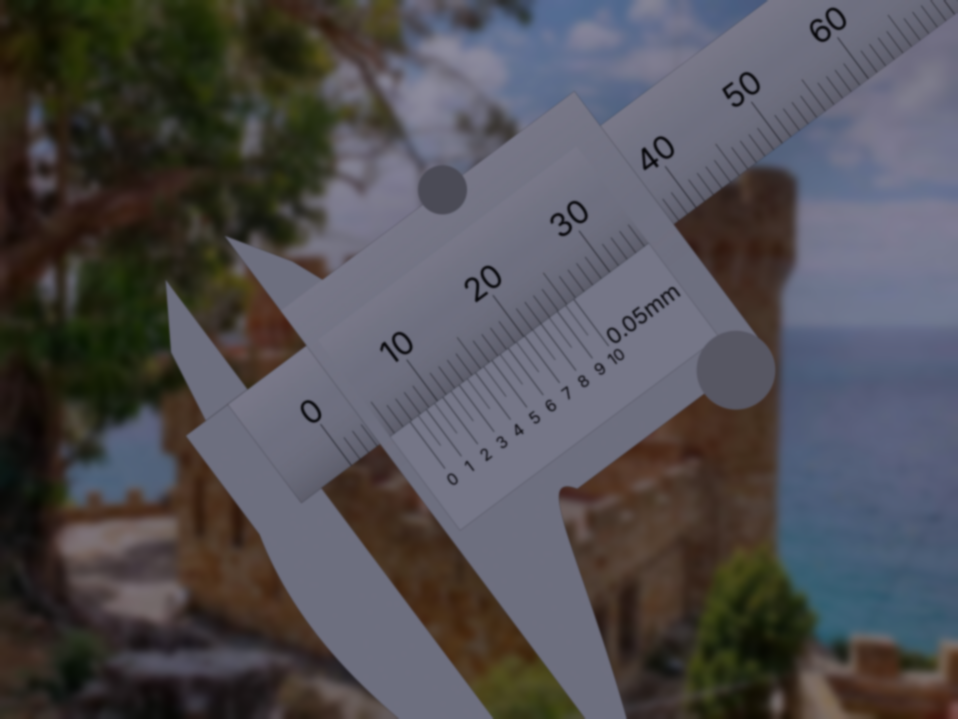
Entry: **6.8** mm
